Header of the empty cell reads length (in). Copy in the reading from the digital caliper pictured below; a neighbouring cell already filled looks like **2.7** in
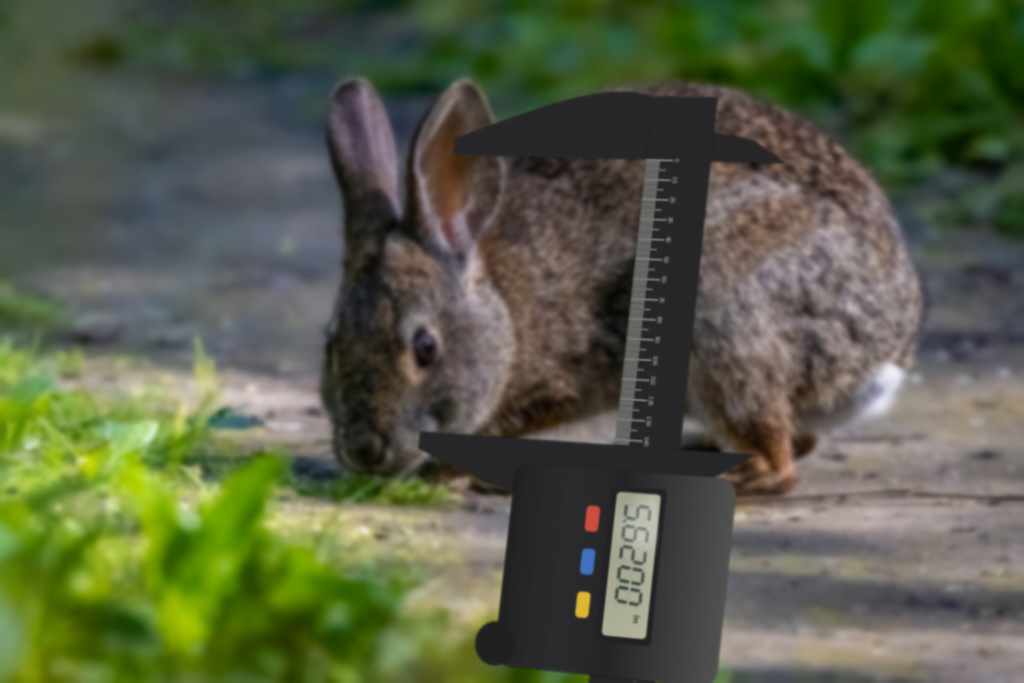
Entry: **5.6200** in
